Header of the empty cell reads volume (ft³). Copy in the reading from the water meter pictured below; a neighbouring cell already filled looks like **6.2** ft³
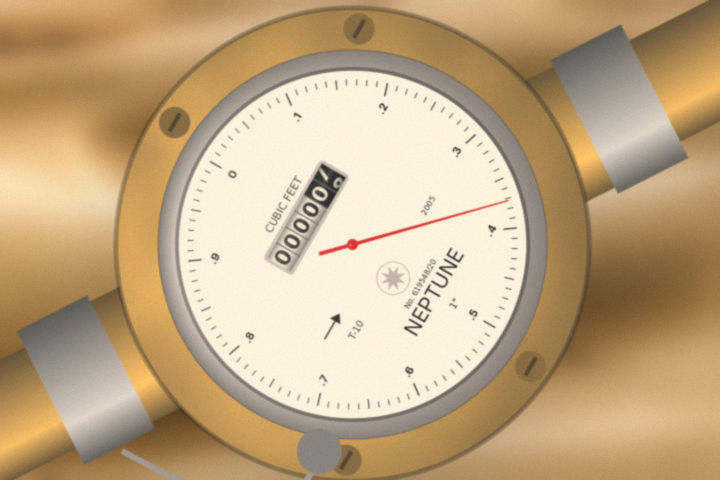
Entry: **7.37** ft³
